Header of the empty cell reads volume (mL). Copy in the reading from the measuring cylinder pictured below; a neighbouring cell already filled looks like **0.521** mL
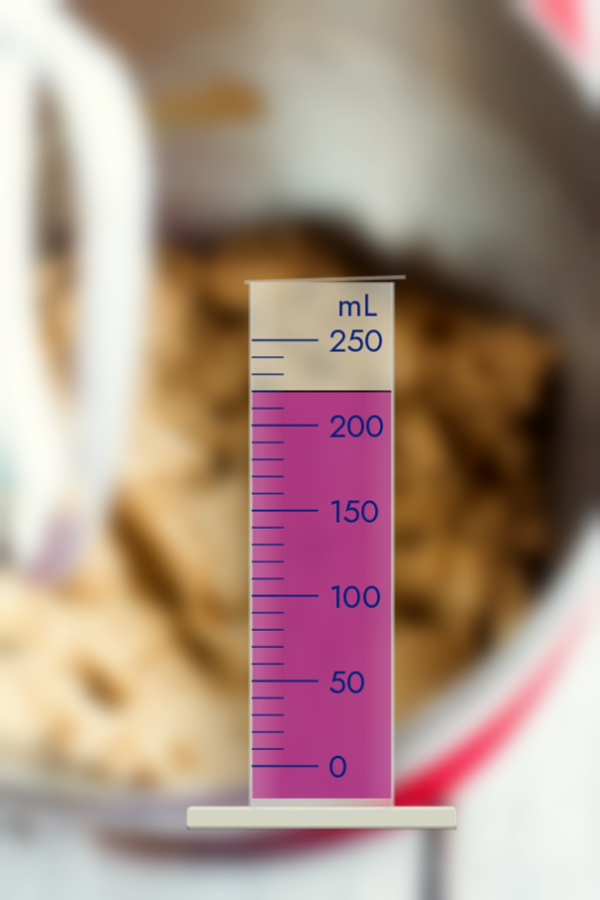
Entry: **220** mL
